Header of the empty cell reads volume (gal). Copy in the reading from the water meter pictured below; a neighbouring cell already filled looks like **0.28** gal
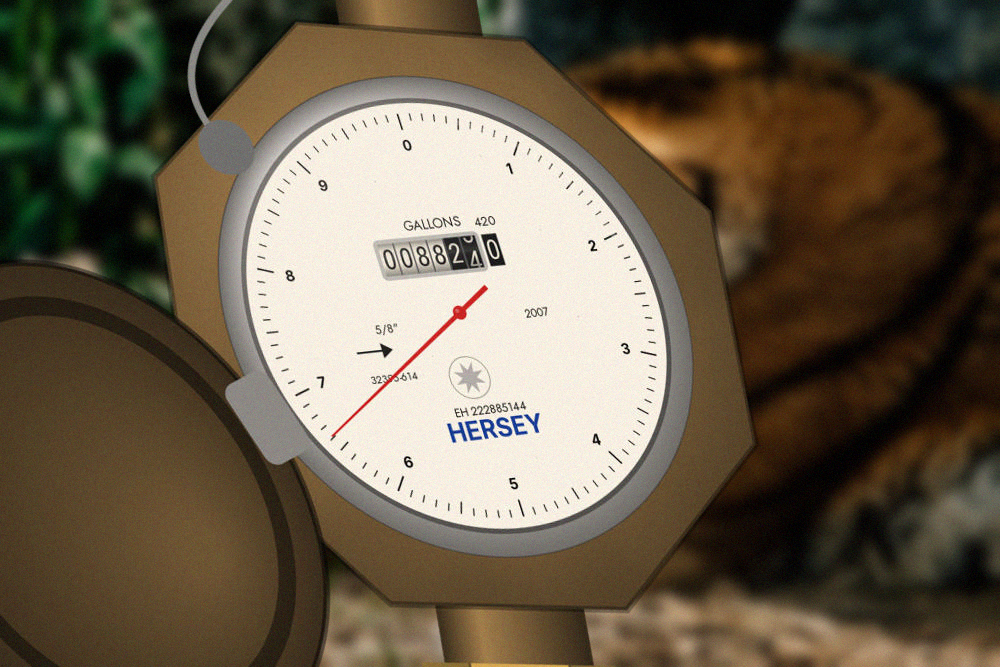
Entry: **88236.6** gal
